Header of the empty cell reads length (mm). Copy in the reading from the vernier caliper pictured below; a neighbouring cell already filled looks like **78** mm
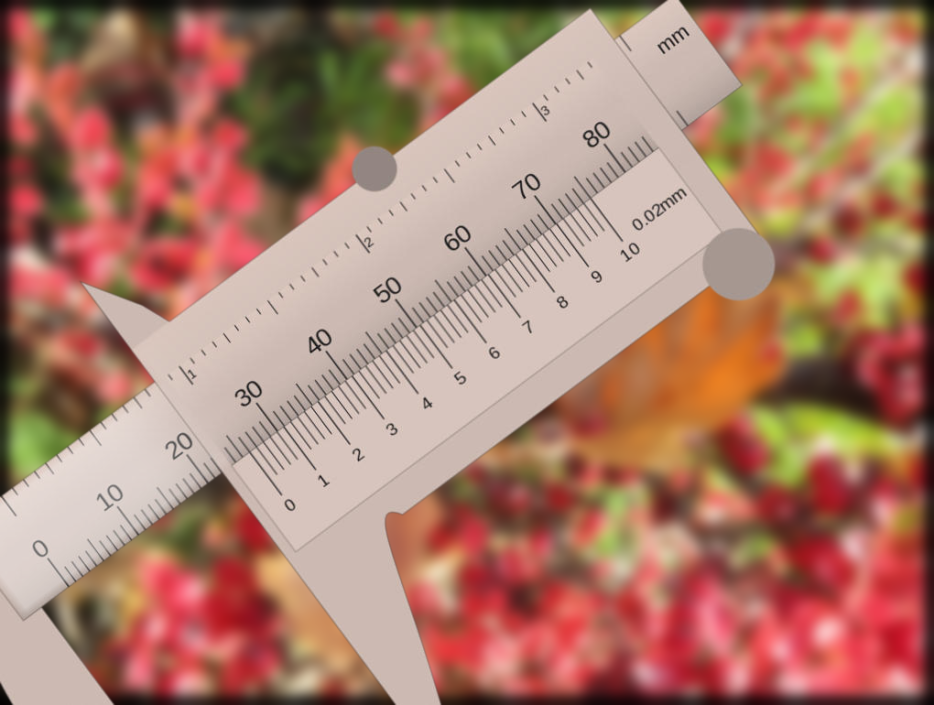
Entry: **26.0** mm
